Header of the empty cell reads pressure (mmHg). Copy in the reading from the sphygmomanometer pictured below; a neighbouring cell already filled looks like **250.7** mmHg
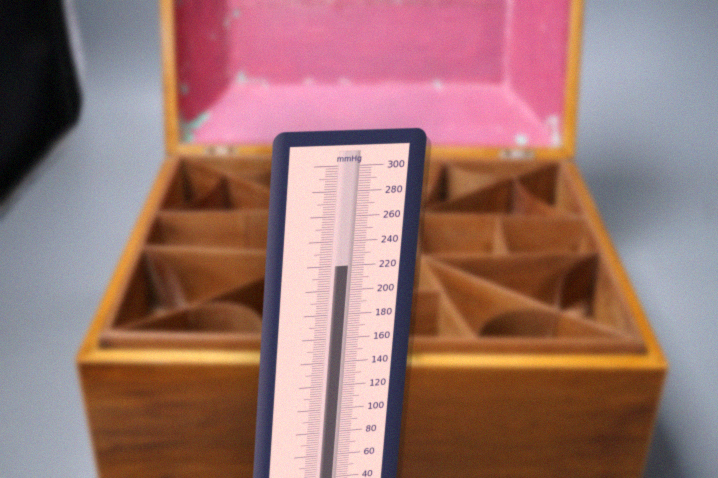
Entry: **220** mmHg
